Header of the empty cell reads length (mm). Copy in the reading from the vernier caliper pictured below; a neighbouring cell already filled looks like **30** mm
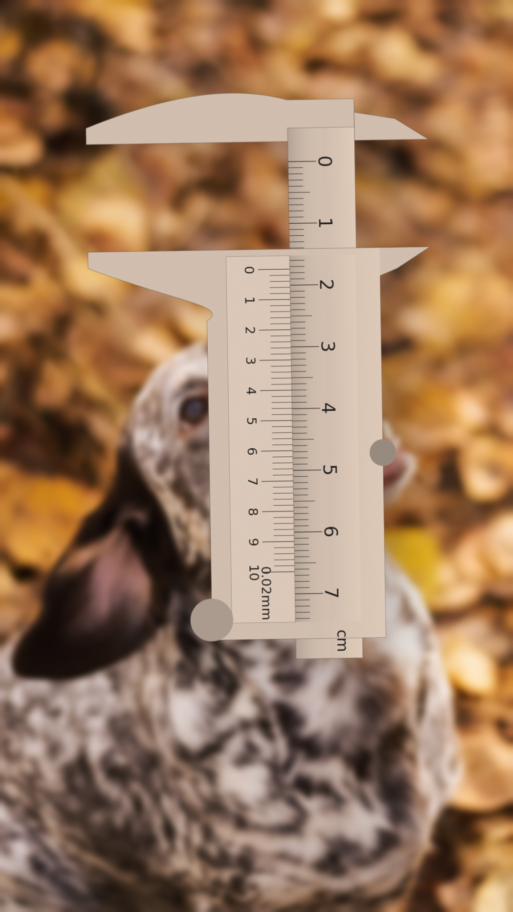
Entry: **17.4** mm
